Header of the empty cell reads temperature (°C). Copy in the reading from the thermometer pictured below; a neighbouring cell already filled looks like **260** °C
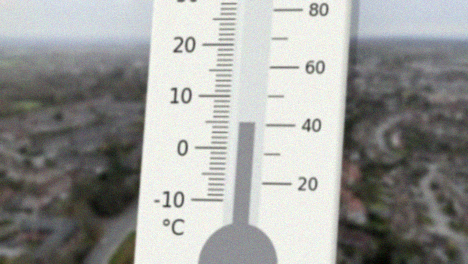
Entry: **5** °C
